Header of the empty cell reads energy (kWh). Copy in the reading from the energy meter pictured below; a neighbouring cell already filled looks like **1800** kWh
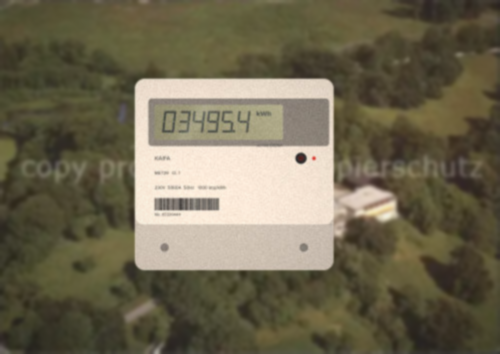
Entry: **3495.4** kWh
